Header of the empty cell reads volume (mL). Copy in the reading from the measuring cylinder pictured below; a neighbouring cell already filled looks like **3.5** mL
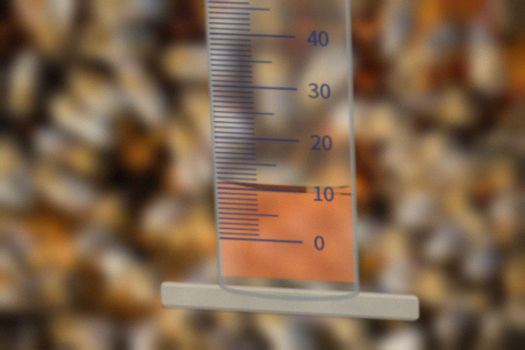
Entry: **10** mL
